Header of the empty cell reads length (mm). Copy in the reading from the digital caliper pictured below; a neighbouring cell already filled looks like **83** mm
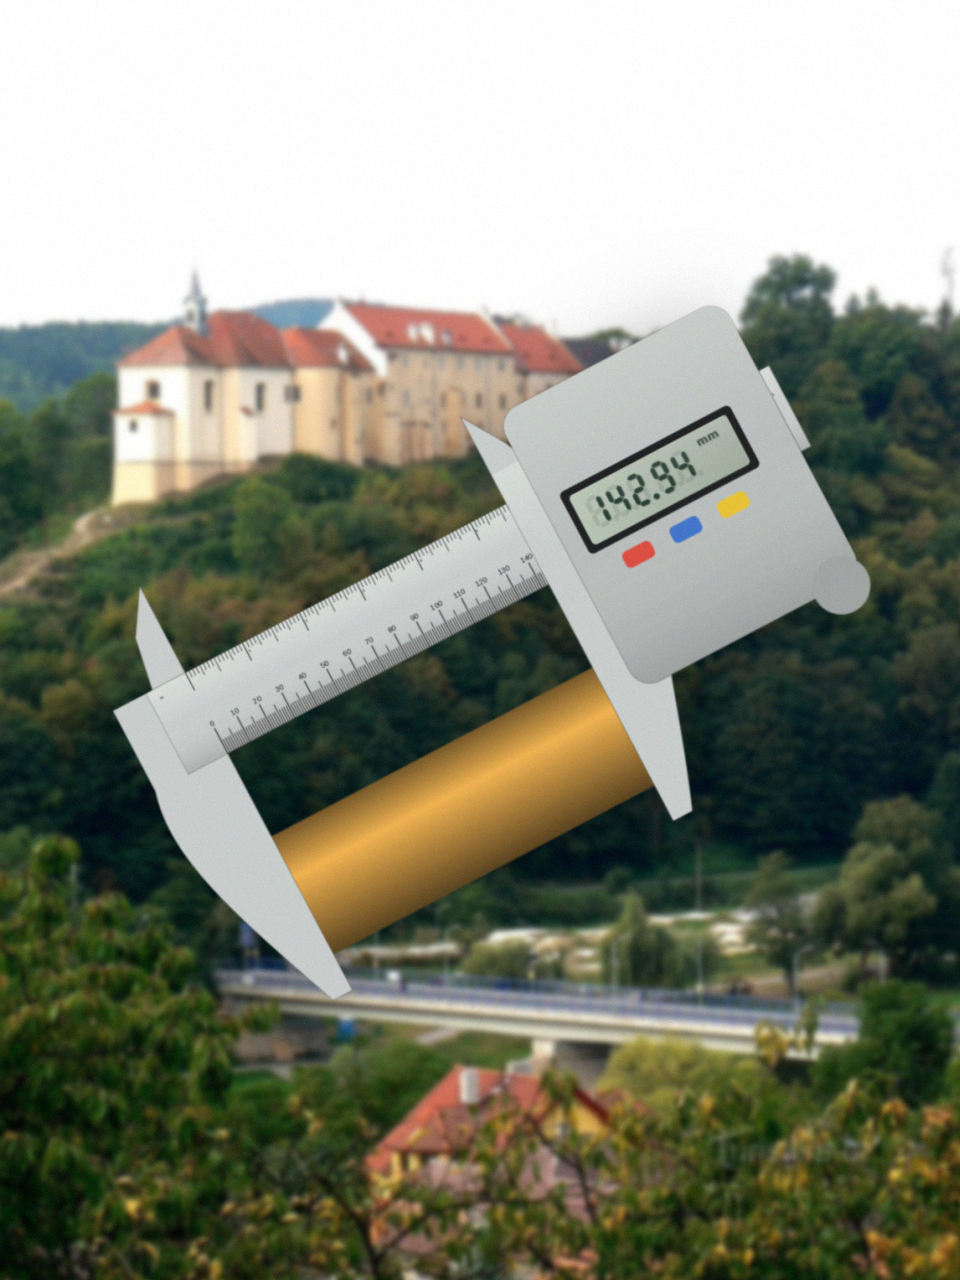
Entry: **142.94** mm
